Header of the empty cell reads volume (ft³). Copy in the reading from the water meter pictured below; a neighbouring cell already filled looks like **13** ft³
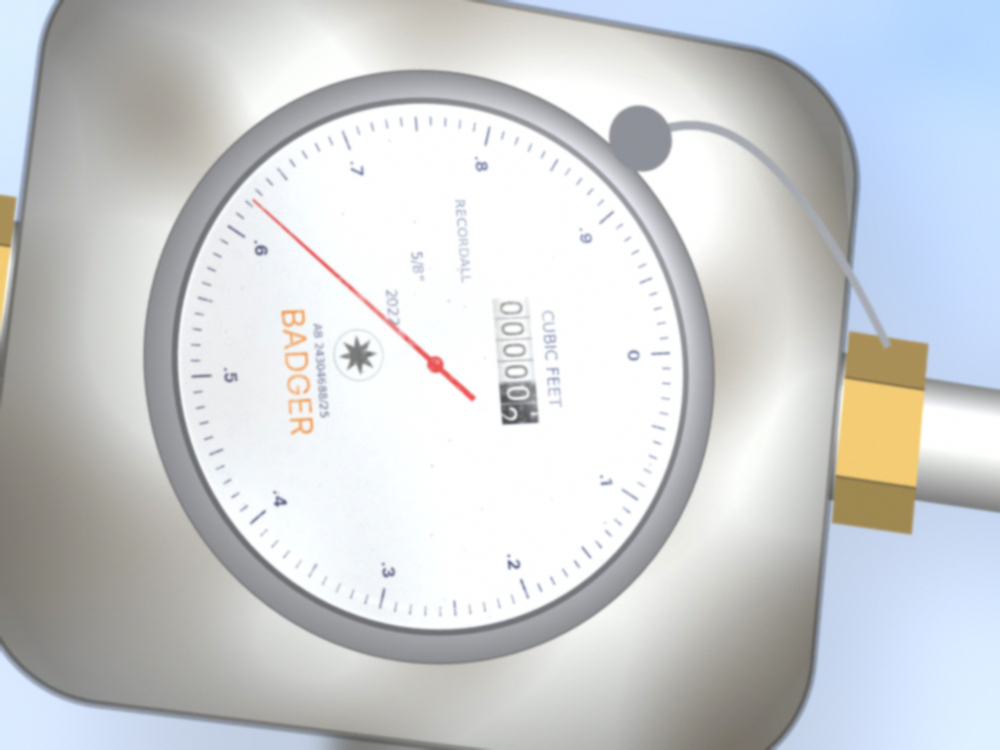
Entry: **1.62** ft³
